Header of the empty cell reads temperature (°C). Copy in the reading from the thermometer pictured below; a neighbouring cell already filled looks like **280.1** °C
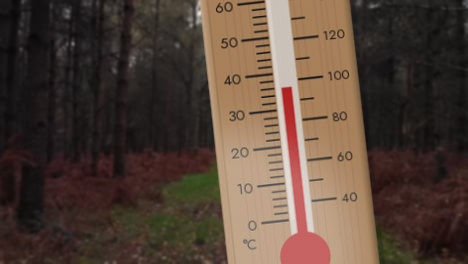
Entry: **36** °C
